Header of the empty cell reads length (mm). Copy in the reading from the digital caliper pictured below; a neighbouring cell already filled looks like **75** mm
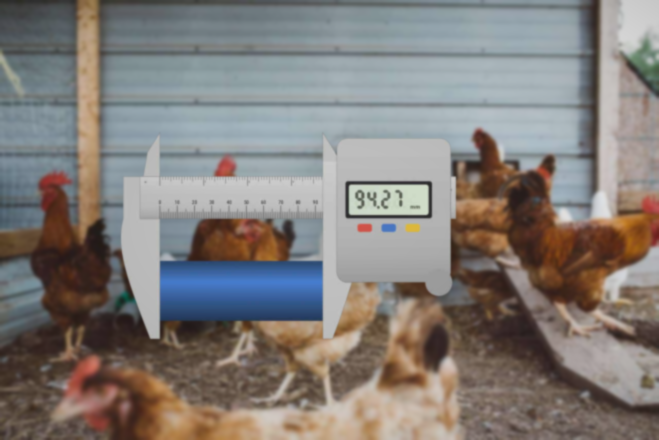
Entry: **94.27** mm
